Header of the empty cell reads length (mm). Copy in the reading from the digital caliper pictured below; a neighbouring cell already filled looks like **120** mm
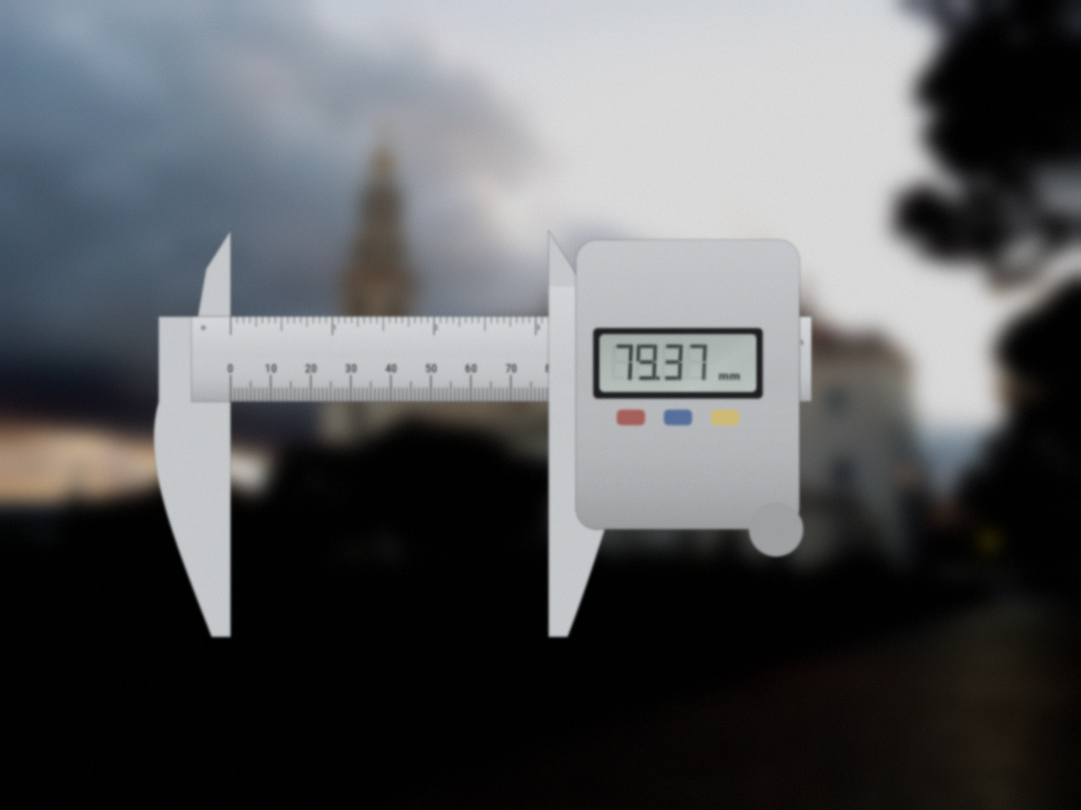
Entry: **79.37** mm
